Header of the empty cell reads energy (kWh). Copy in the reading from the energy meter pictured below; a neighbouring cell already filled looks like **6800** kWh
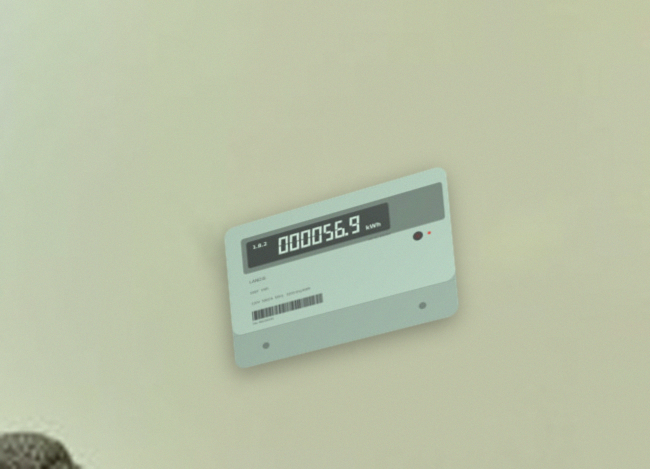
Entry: **56.9** kWh
